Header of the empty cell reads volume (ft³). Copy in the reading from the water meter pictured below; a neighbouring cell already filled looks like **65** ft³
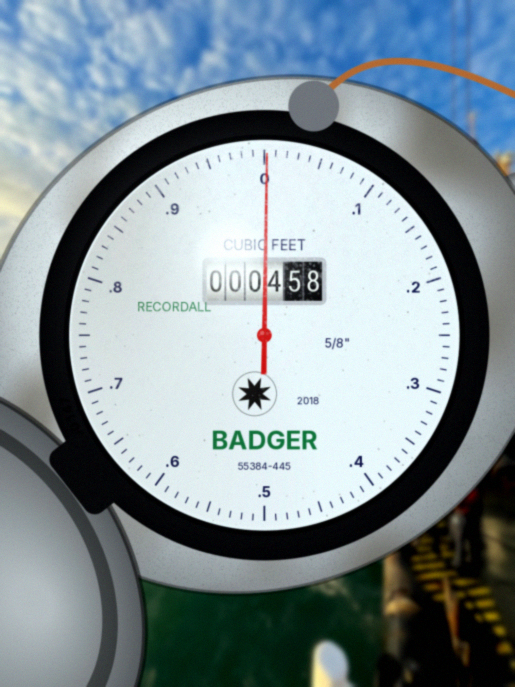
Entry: **458.00** ft³
